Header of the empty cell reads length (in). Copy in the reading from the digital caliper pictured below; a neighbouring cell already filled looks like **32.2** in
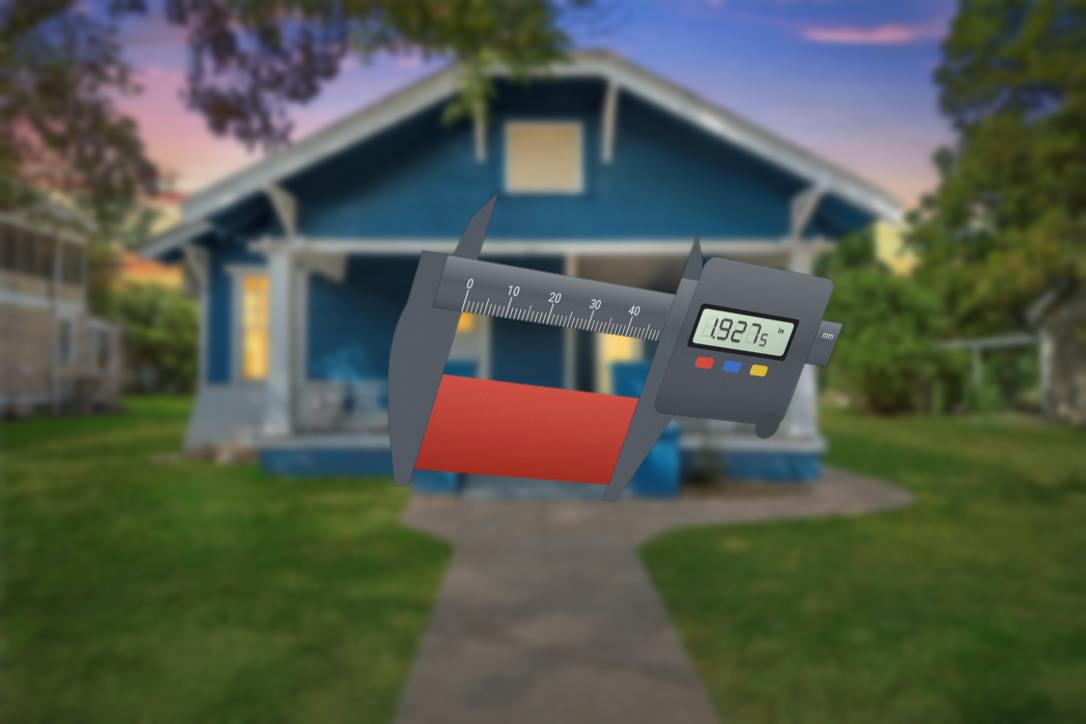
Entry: **1.9275** in
